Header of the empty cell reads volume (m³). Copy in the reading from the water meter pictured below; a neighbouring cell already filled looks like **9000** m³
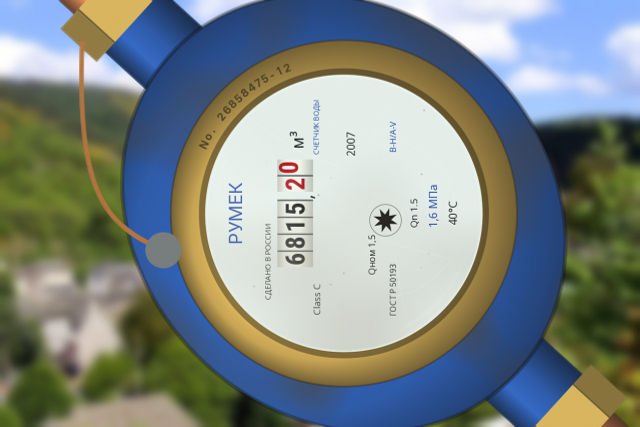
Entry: **6815.20** m³
